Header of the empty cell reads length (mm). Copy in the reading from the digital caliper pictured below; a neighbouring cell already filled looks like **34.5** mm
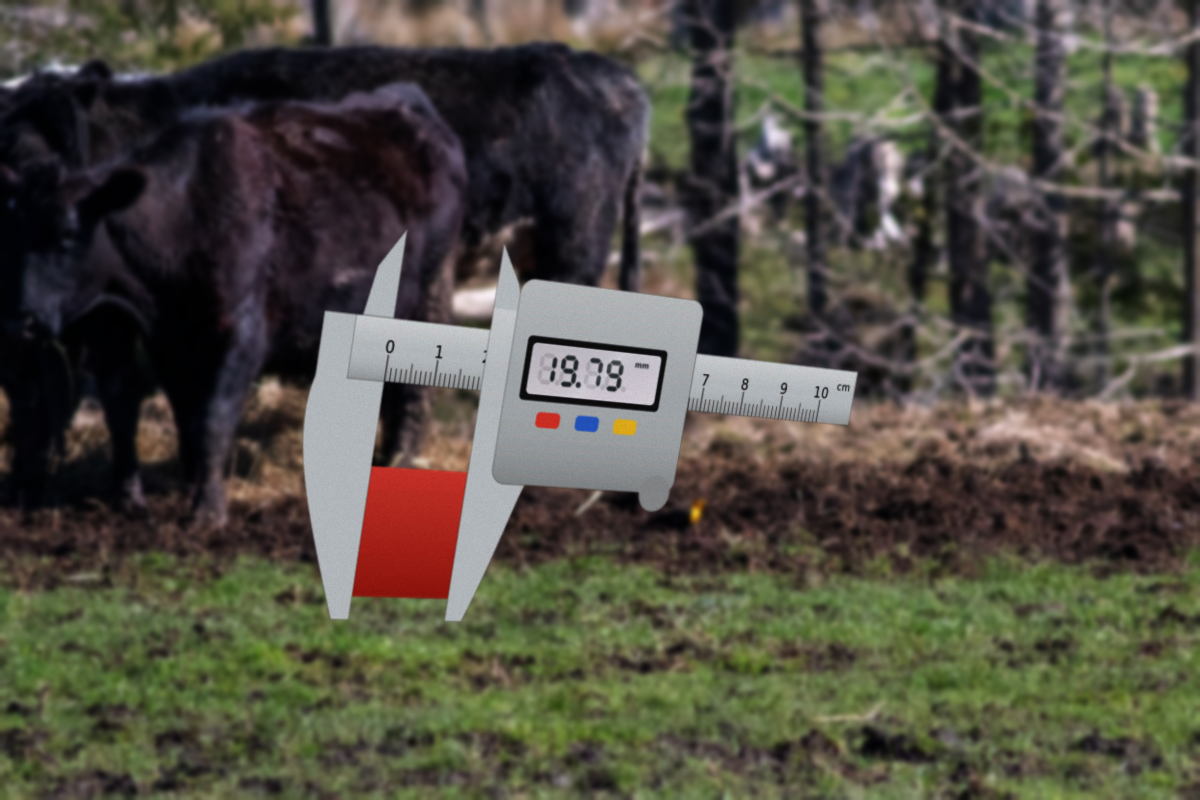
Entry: **19.79** mm
